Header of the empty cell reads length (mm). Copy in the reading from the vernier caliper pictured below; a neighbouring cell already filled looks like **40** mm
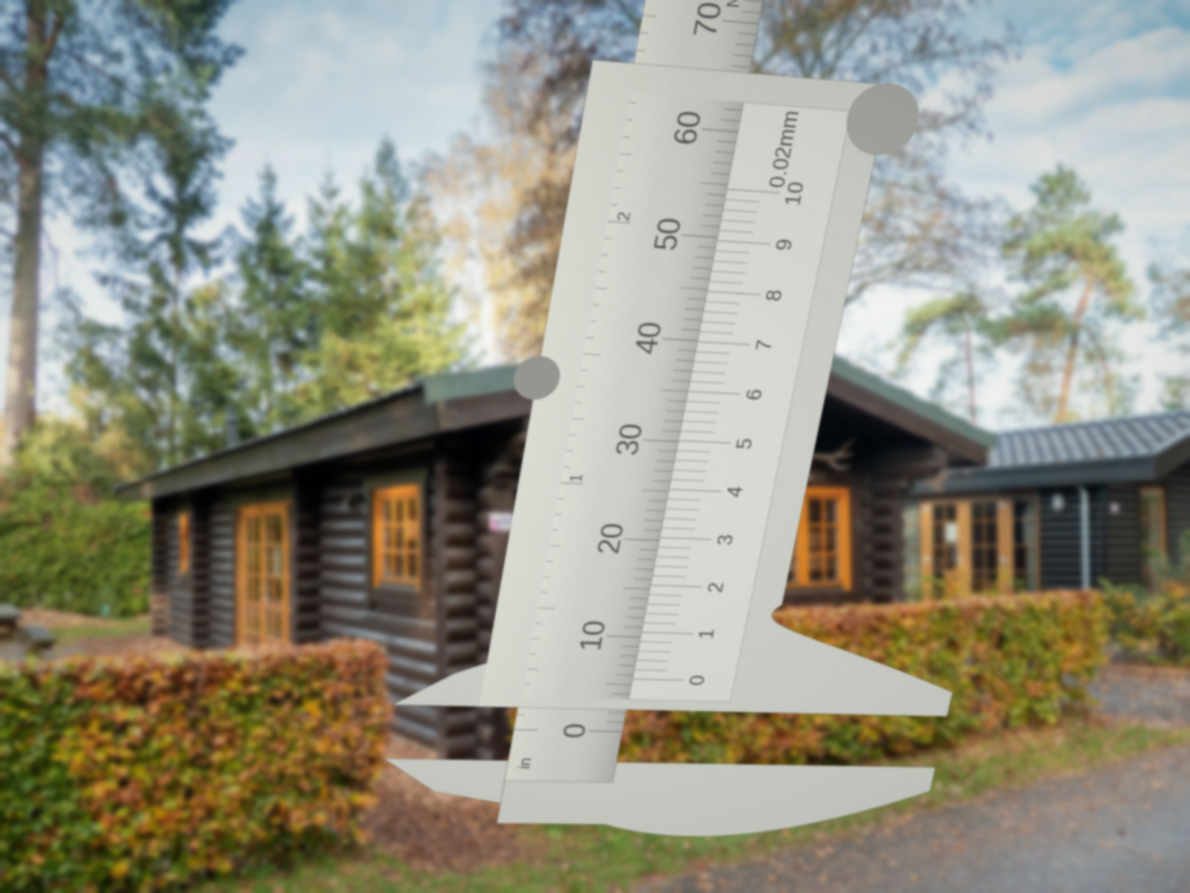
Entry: **5.6** mm
